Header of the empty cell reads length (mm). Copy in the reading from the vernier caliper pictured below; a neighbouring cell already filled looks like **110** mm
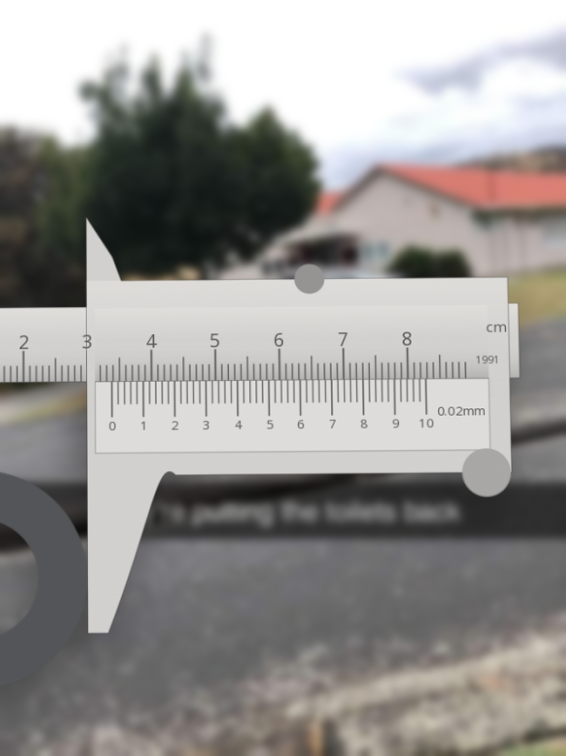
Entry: **33.8** mm
